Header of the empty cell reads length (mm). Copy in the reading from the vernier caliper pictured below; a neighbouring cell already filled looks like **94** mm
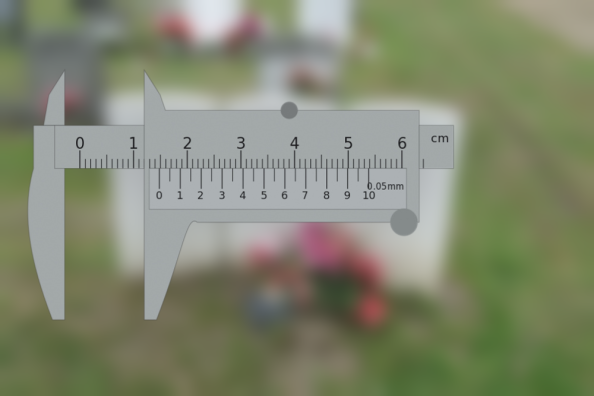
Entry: **14.8** mm
